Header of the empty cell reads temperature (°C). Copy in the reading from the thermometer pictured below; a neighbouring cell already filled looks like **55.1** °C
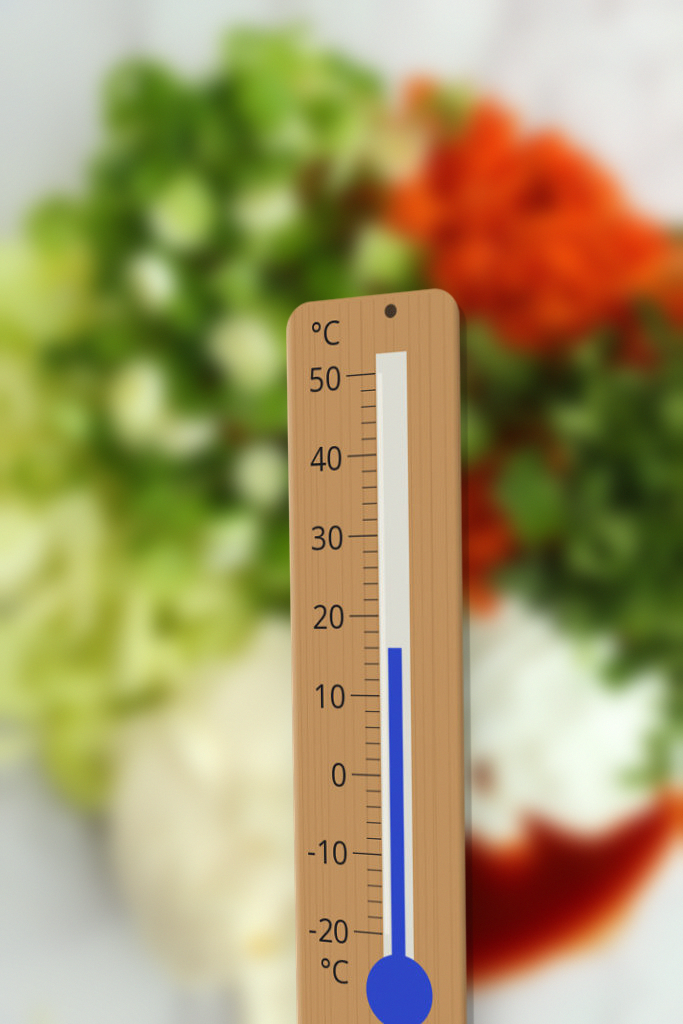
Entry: **16** °C
